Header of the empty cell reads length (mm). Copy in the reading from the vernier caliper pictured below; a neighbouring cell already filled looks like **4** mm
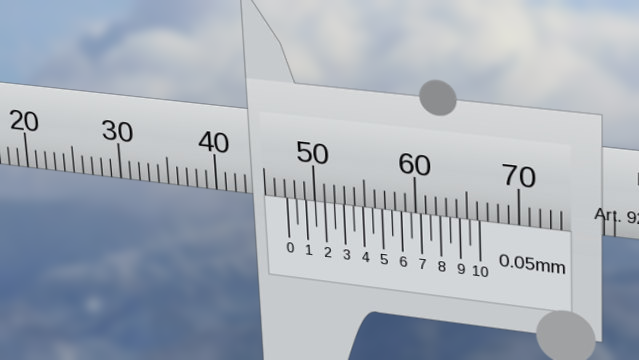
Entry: **47.2** mm
